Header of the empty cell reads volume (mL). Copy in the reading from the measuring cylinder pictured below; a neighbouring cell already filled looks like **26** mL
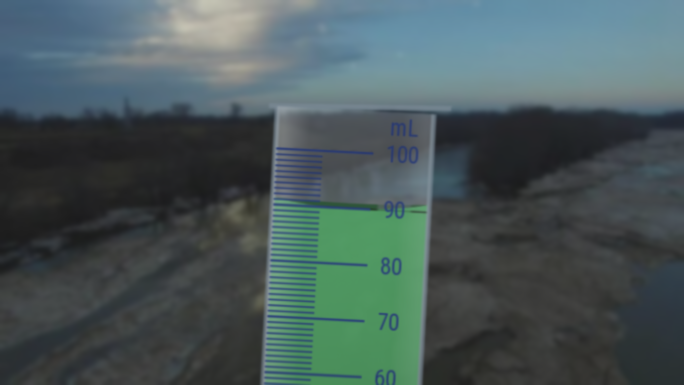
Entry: **90** mL
